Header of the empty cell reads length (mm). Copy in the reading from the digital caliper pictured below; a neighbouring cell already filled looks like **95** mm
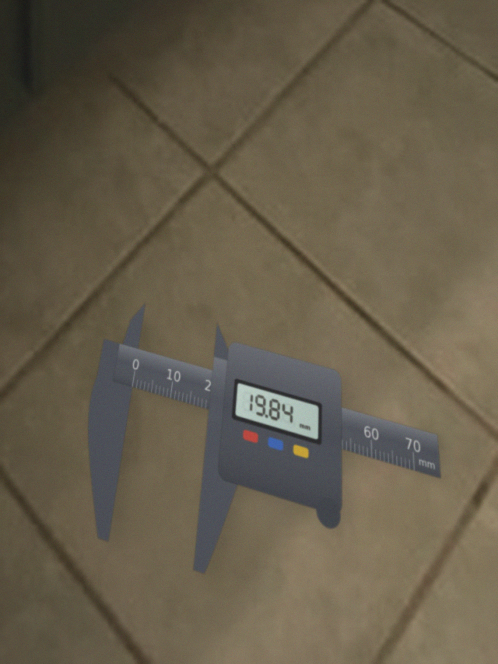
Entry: **19.84** mm
